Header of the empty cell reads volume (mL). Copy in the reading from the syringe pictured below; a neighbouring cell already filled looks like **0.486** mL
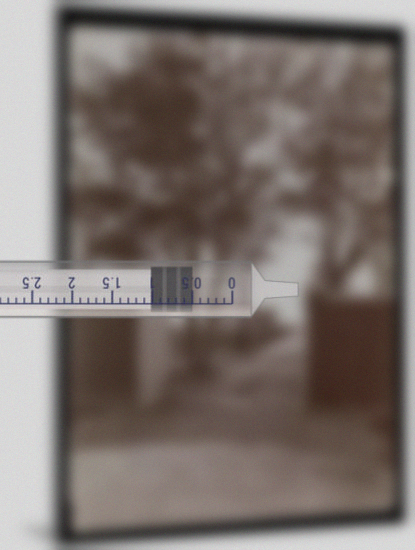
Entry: **0.5** mL
